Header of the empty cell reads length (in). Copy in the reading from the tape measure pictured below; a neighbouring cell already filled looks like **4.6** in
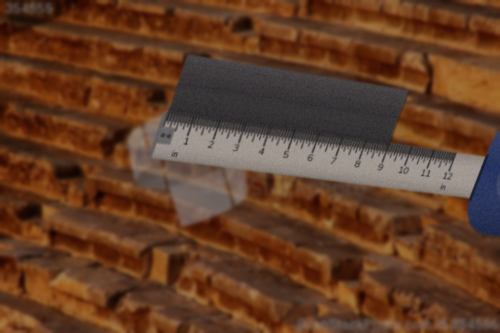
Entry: **9** in
